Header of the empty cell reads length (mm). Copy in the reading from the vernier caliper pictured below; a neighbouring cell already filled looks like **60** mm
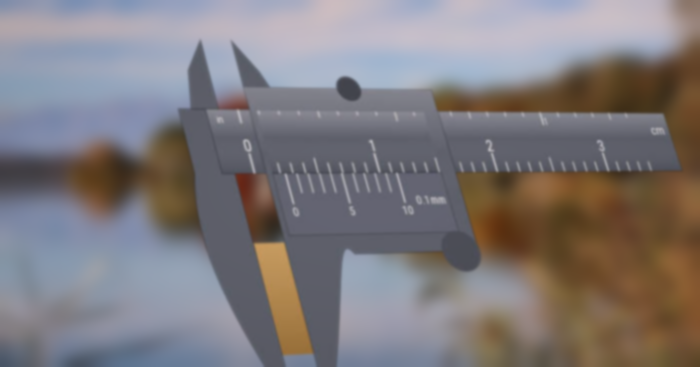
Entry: **2.4** mm
